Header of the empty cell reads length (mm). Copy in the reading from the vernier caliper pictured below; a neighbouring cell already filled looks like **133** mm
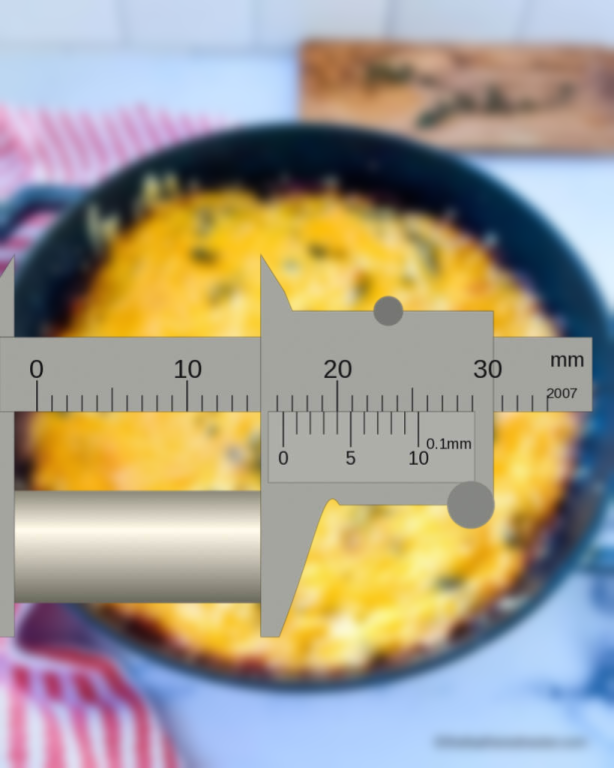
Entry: **16.4** mm
